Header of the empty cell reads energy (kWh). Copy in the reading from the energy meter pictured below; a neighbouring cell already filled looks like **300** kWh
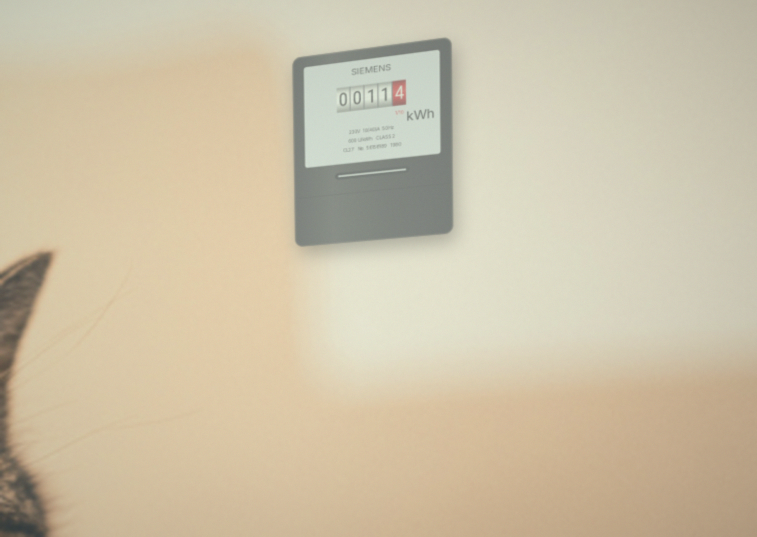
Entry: **11.4** kWh
